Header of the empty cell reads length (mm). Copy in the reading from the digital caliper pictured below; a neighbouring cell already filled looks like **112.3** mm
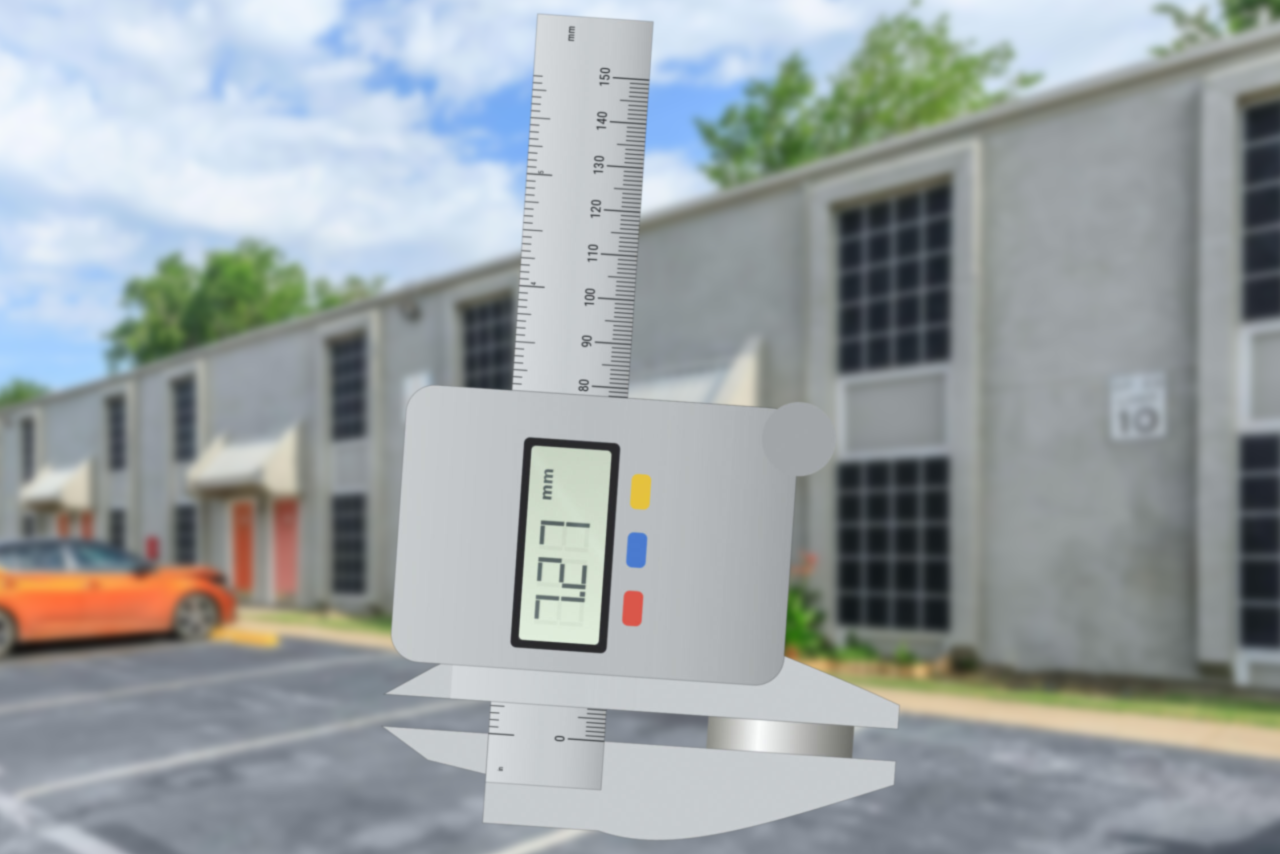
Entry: **7.27** mm
